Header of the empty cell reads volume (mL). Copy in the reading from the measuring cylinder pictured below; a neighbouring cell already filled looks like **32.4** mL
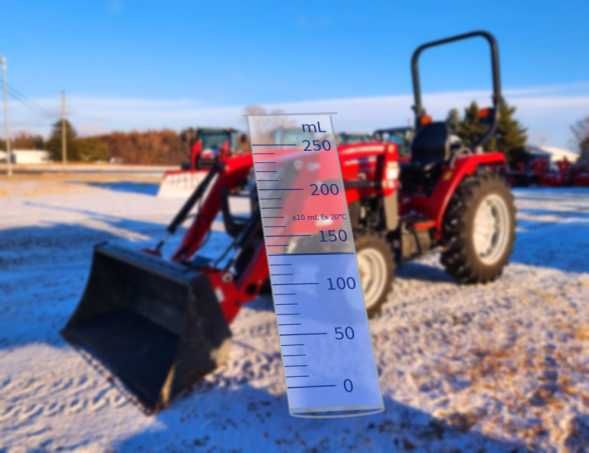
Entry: **130** mL
